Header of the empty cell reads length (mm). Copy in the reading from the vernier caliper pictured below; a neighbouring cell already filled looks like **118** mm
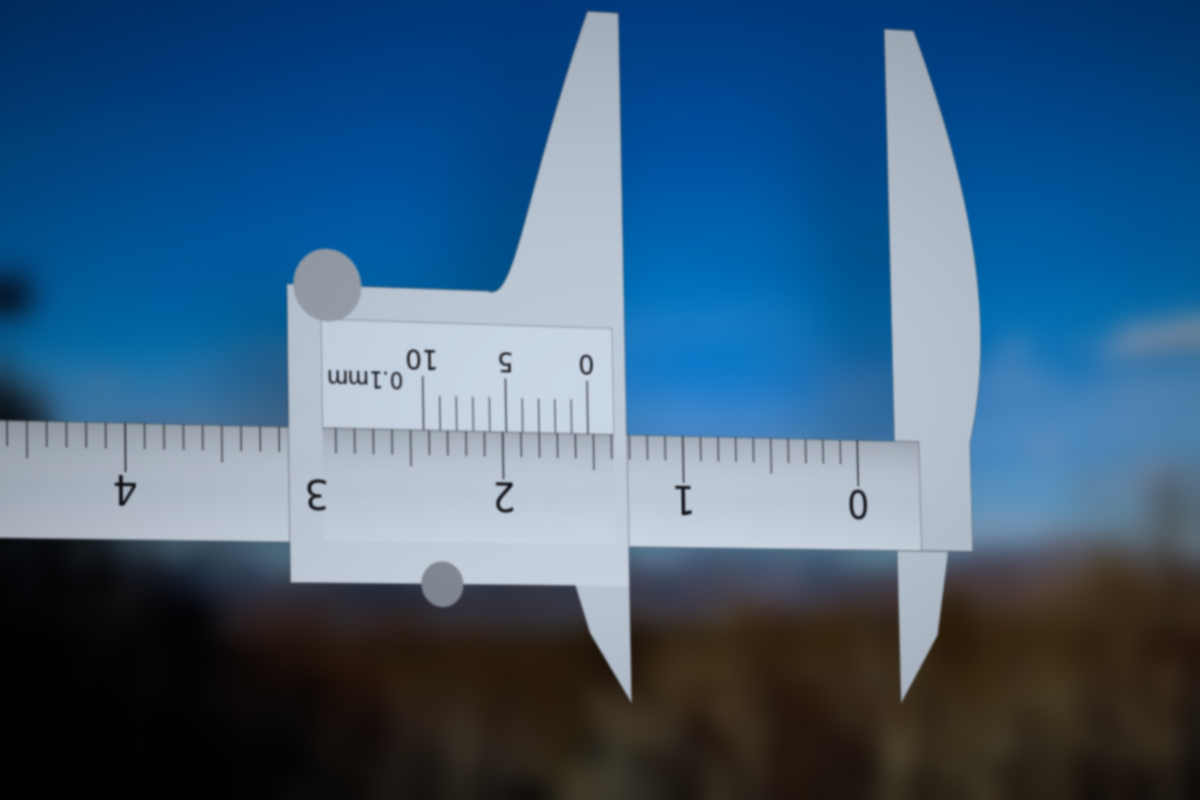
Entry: **15.3** mm
